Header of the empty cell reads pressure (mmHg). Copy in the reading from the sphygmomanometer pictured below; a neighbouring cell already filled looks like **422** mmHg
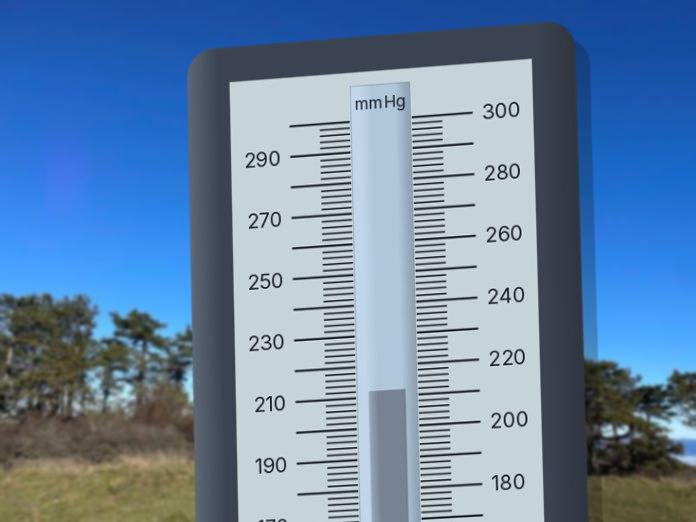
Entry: **212** mmHg
